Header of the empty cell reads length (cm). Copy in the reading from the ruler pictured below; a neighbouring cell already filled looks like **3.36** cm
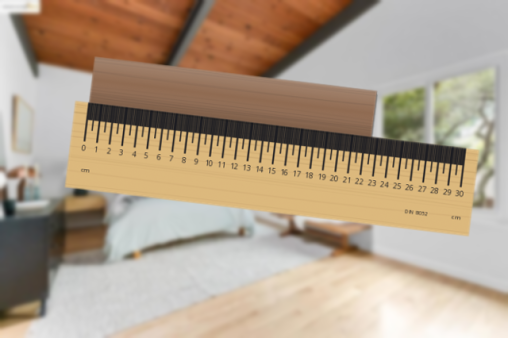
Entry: **22.5** cm
